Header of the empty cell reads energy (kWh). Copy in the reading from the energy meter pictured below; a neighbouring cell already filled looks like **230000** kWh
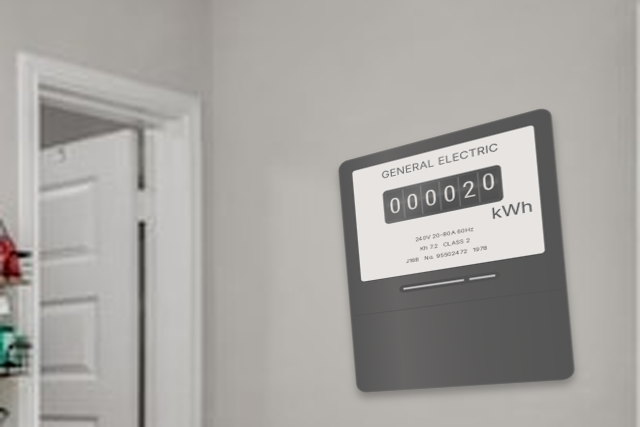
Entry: **20** kWh
